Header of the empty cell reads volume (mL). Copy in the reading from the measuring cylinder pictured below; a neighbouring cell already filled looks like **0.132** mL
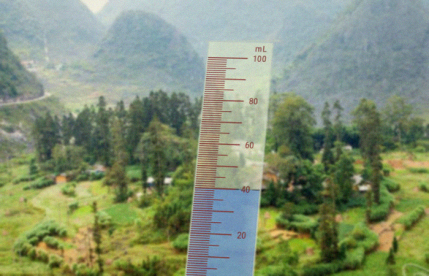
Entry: **40** mL
